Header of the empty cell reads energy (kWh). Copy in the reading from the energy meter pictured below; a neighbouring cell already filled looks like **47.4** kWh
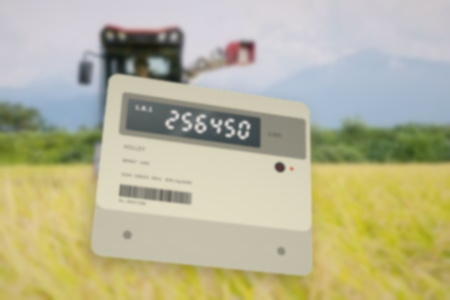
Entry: **256450** kWh
